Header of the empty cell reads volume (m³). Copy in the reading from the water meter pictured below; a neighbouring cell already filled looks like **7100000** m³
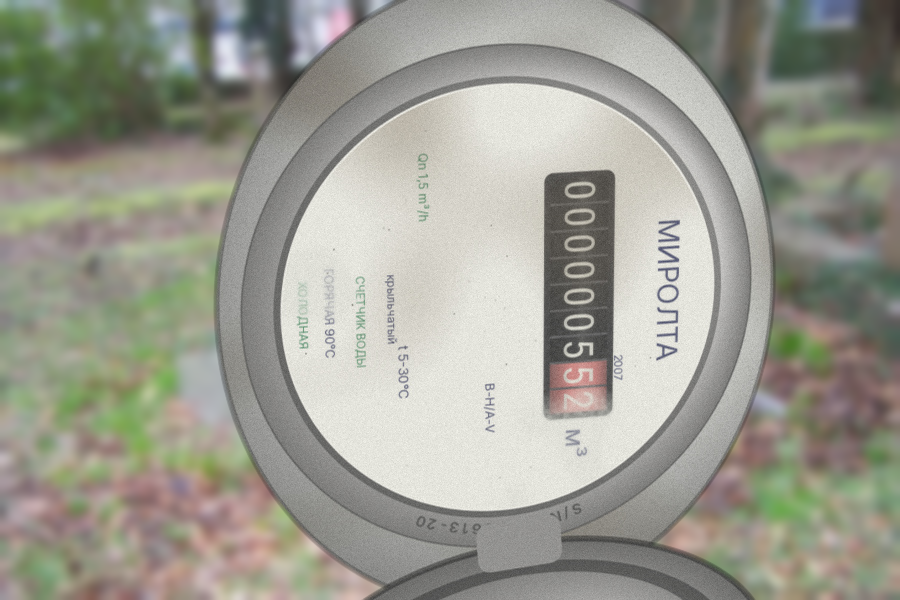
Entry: **5.52** m³
